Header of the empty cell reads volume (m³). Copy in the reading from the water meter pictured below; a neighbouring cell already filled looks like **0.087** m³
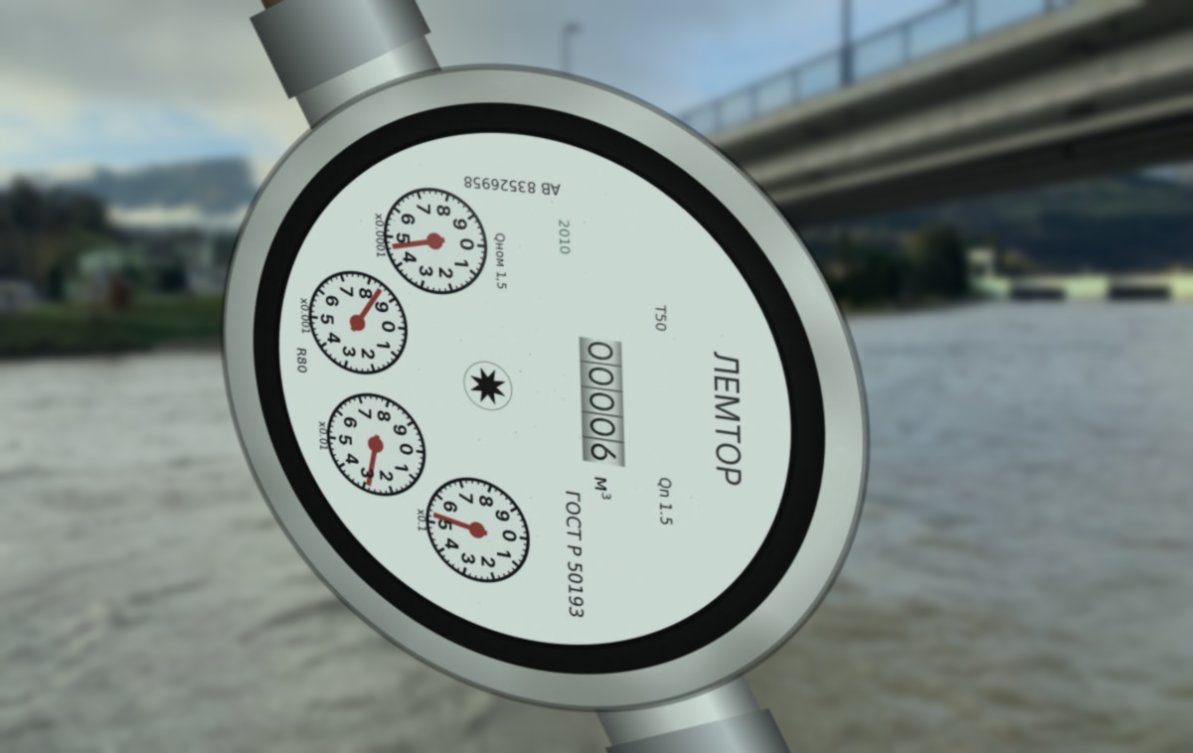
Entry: **6.5284** m³
